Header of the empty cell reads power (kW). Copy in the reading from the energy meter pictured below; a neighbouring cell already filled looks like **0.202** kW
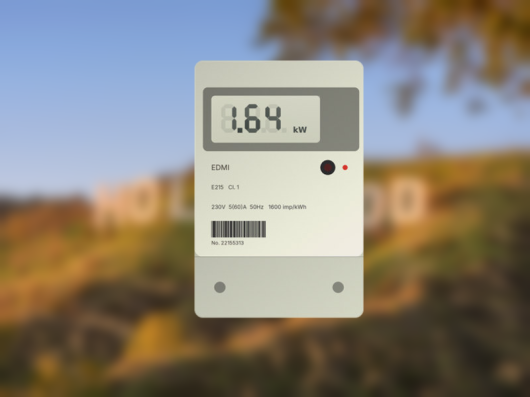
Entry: **1.64** kW
